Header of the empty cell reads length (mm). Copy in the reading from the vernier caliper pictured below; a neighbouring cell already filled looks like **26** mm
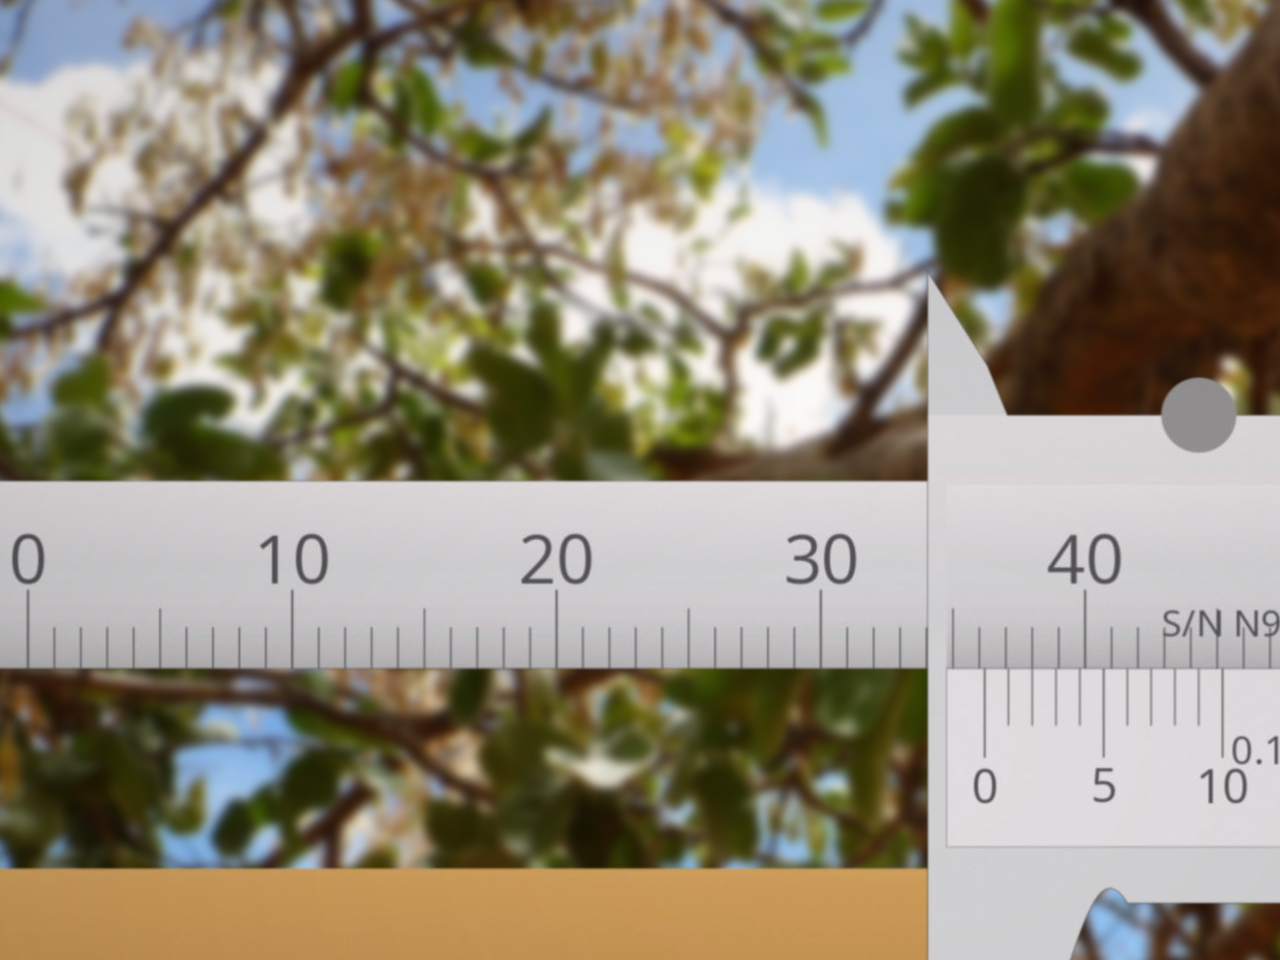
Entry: **36.2** mm
